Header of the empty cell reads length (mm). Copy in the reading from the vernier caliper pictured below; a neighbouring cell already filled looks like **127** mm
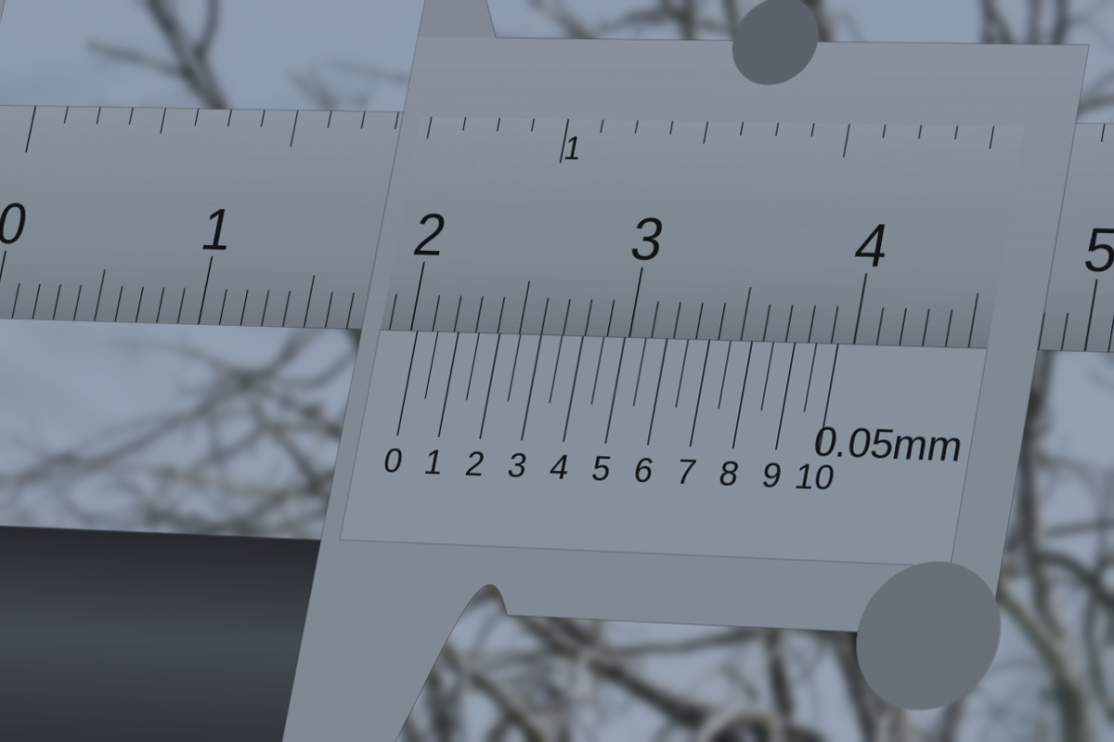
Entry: **20.30** mm
